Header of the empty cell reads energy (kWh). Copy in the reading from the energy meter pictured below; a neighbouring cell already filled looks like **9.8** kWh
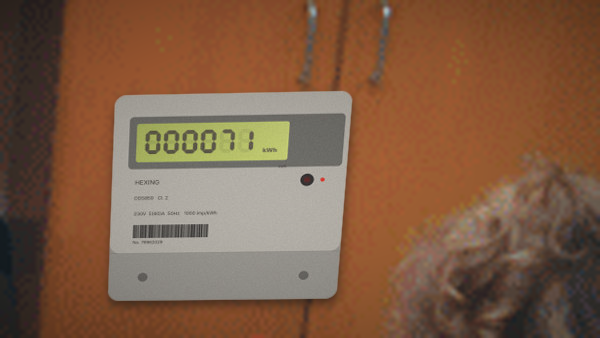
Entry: **71** kWh
